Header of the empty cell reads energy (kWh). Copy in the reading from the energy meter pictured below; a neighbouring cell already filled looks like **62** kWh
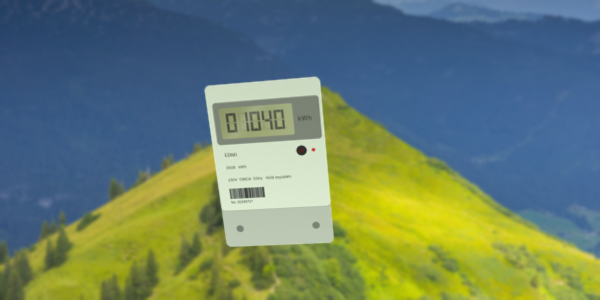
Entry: **1040** kWh
